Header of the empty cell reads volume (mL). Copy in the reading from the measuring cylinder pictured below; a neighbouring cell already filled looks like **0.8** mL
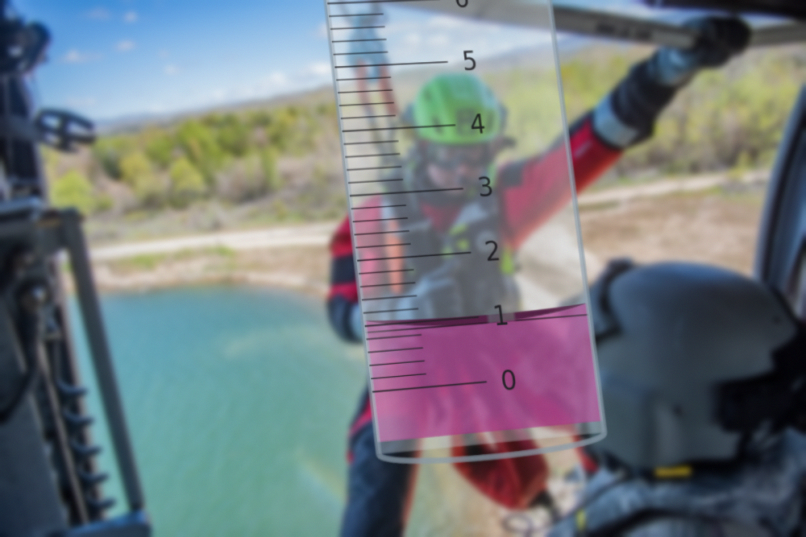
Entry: **0.9** mL
